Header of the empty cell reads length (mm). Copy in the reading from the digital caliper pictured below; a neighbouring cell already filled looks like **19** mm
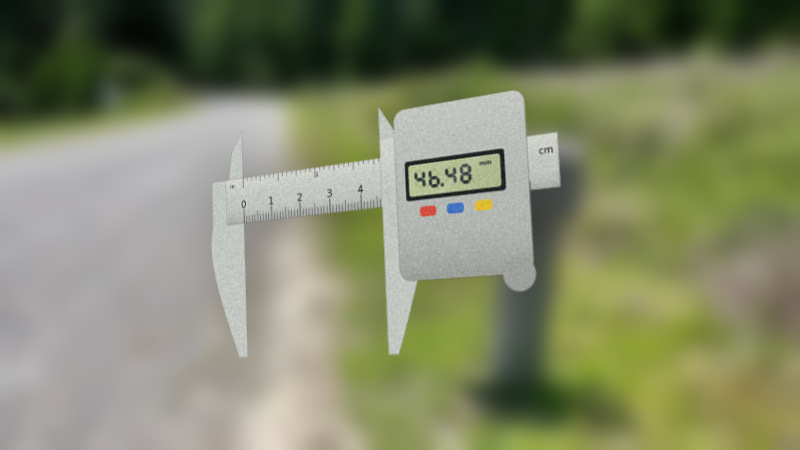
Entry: **46.48** mm
